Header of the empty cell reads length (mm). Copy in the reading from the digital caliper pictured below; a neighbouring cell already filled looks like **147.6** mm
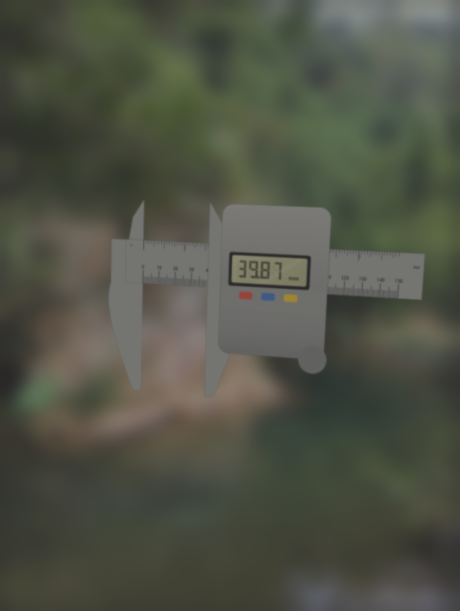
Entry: **39.87** mm
